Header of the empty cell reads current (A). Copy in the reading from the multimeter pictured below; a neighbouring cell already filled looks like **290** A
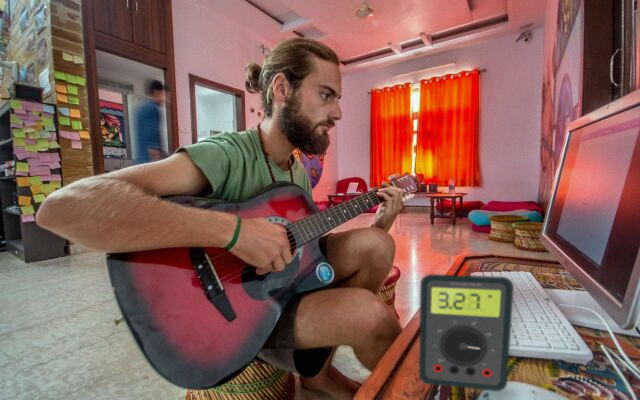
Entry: **3.27** A
